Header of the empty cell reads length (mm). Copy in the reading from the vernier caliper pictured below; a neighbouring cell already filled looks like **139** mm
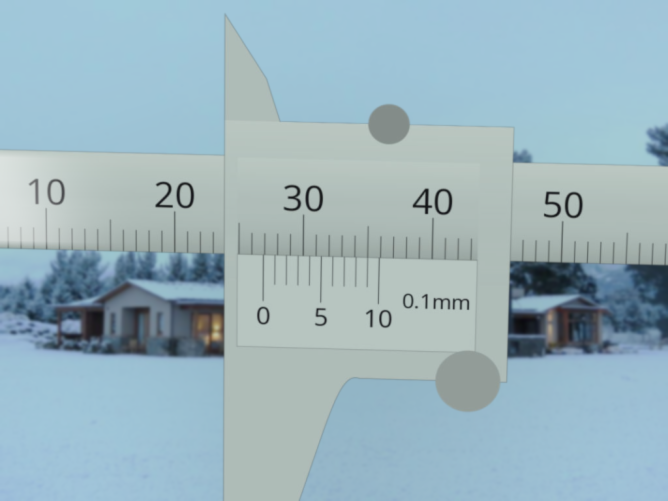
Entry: **26.9** mm
